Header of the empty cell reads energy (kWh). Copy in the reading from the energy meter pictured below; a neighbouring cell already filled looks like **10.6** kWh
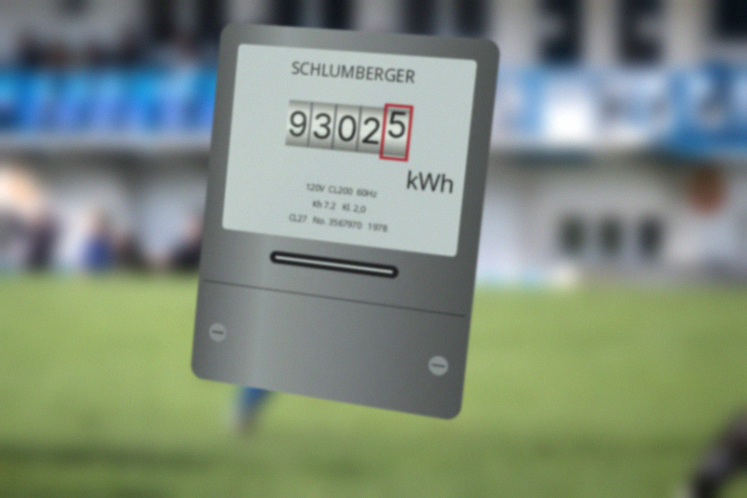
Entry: **9302.5** kWh
